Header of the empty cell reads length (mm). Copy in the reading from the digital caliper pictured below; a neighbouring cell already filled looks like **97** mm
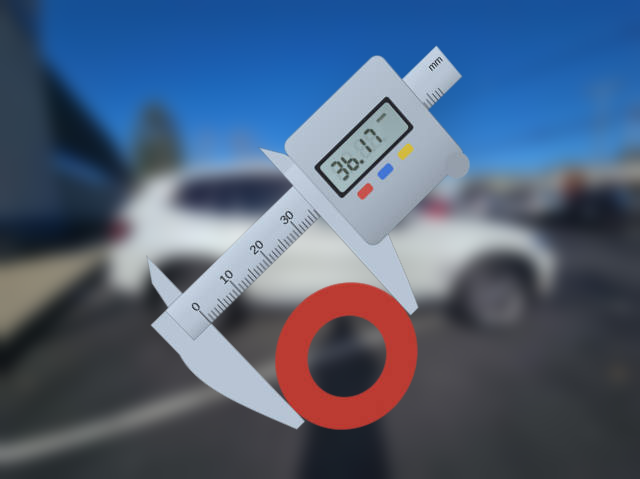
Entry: **36.17** mm
